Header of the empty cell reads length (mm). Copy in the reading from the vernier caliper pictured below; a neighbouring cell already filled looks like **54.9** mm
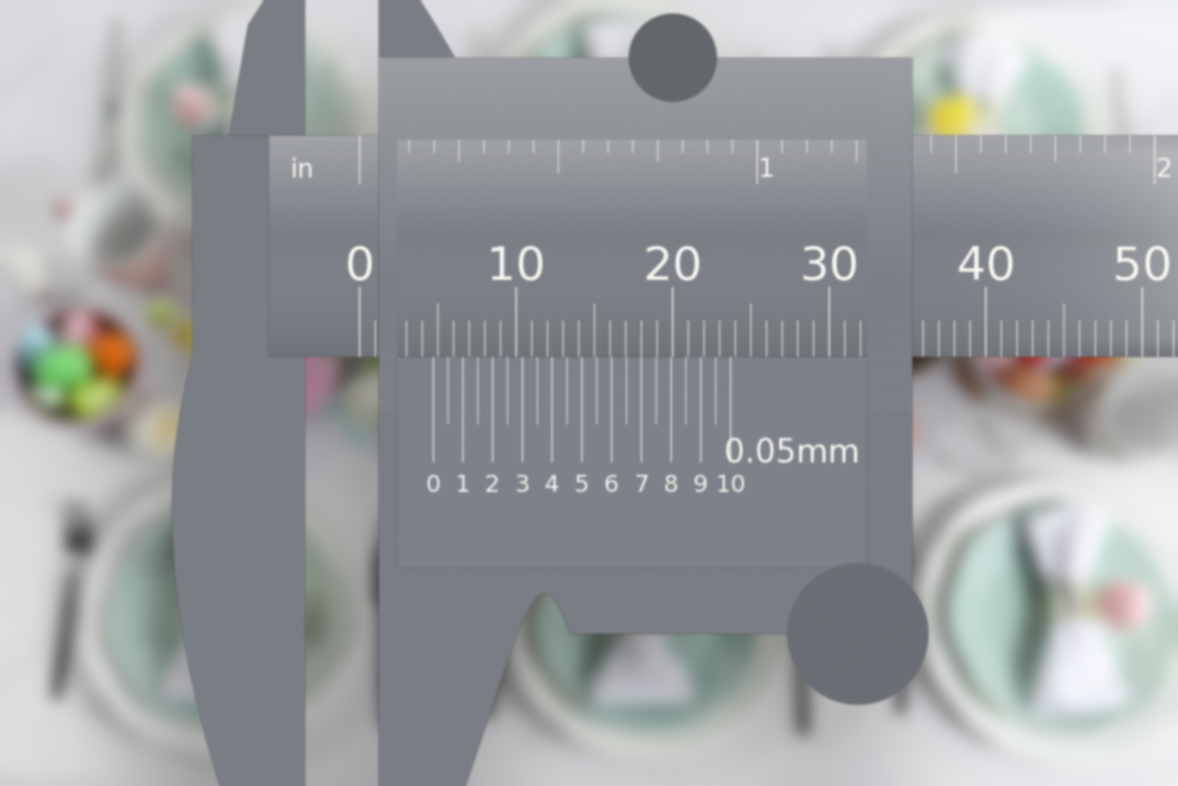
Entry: **4.7** mm
